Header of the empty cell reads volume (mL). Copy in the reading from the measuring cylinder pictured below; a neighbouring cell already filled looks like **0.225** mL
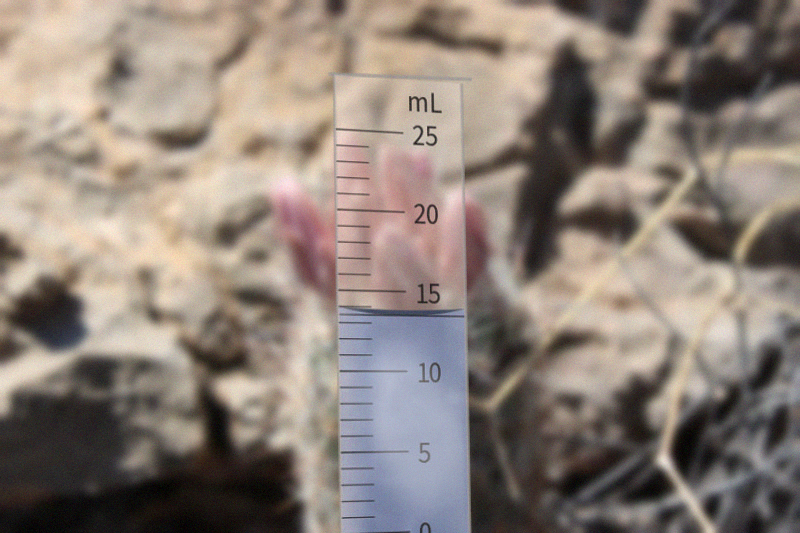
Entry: **13.5** mL
